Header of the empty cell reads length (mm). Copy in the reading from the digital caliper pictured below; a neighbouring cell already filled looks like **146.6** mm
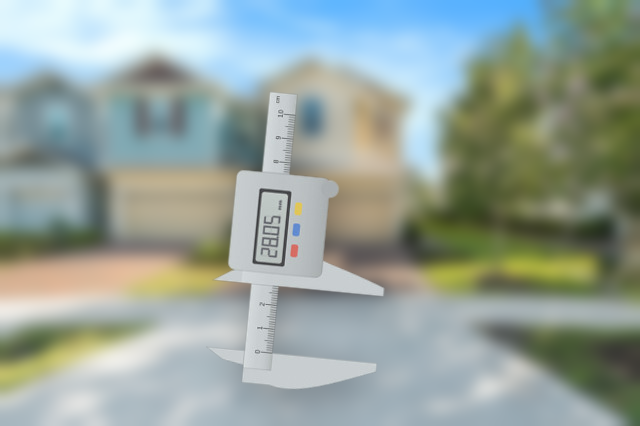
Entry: **28.05** mm
